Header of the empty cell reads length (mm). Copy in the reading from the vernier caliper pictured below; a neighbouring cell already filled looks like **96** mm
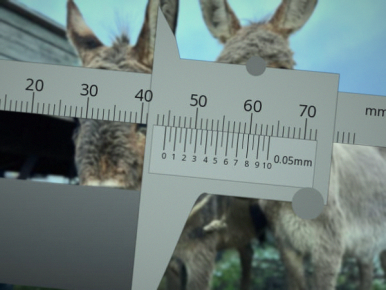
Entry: **44.6** mm
